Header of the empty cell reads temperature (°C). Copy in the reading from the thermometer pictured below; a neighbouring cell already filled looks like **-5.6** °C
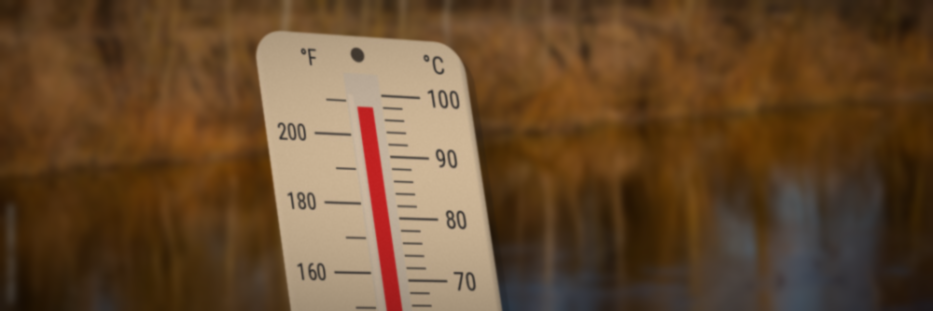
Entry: **98** °C
